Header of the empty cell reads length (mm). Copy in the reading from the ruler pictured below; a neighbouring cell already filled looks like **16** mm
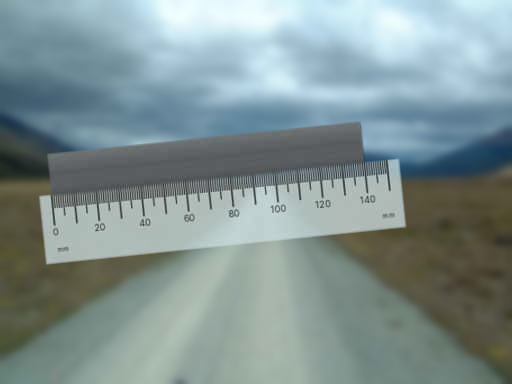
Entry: **140** mm
